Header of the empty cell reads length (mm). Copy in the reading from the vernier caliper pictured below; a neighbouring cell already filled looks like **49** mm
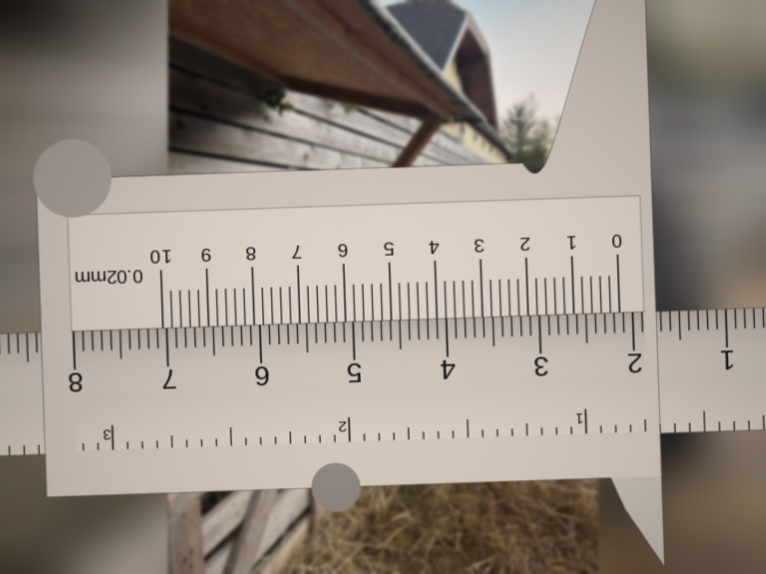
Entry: **21.4** mm
